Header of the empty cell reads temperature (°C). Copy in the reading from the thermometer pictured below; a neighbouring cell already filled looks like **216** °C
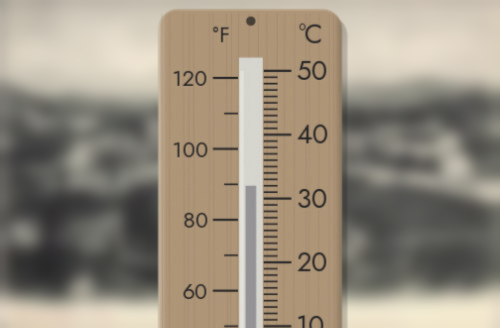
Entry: **32** °C
